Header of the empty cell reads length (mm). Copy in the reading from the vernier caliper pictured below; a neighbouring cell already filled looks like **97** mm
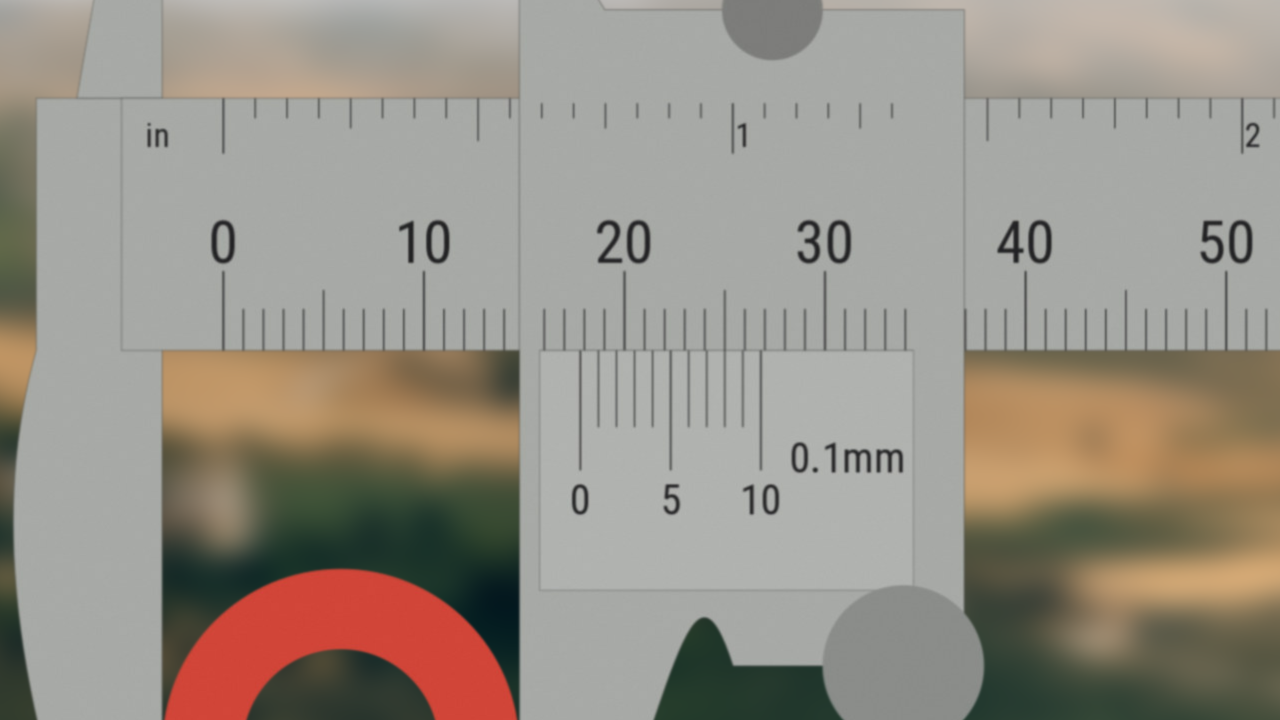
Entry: **17.8** mm
